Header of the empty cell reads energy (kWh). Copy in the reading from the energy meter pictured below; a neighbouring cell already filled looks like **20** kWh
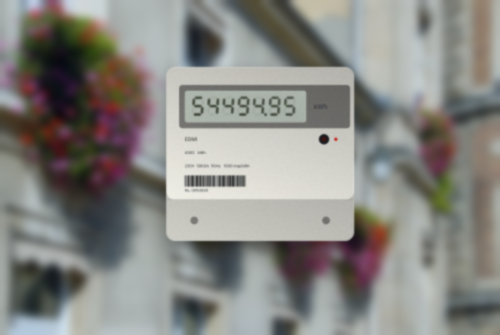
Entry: **54494.95** kWh
